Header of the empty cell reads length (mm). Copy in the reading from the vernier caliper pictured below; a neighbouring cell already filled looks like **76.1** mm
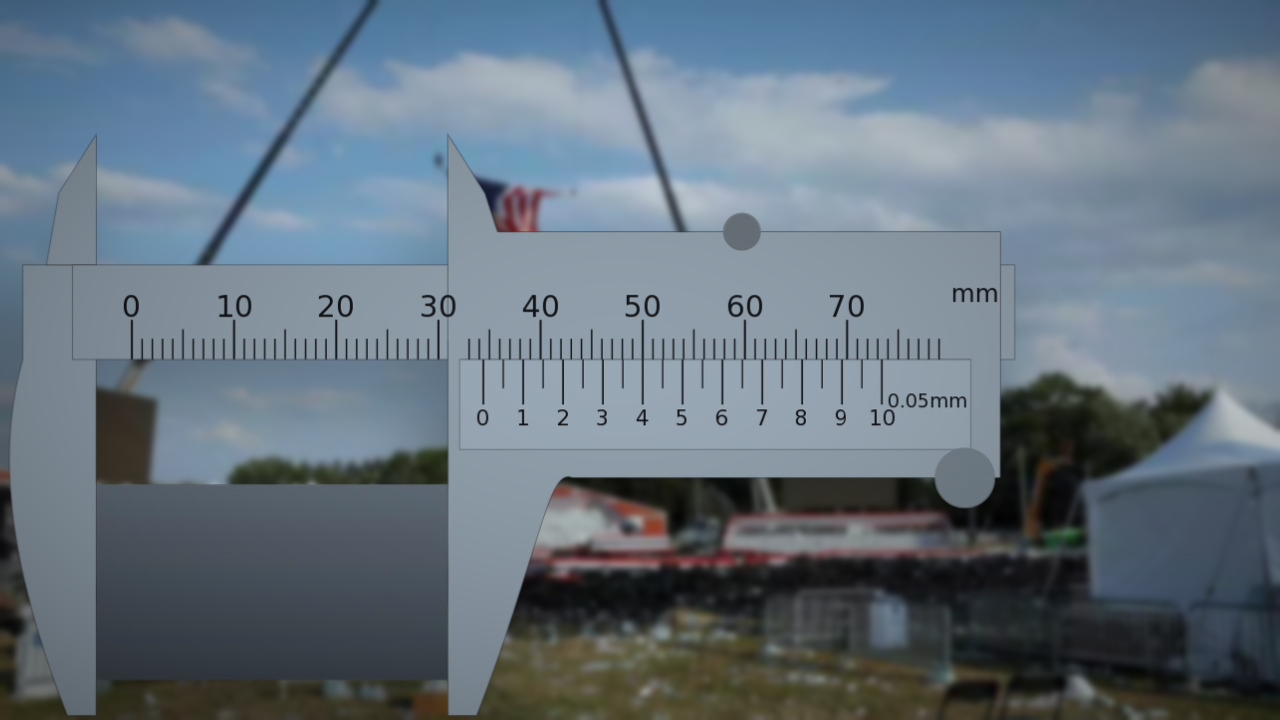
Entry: **34.4** mm
